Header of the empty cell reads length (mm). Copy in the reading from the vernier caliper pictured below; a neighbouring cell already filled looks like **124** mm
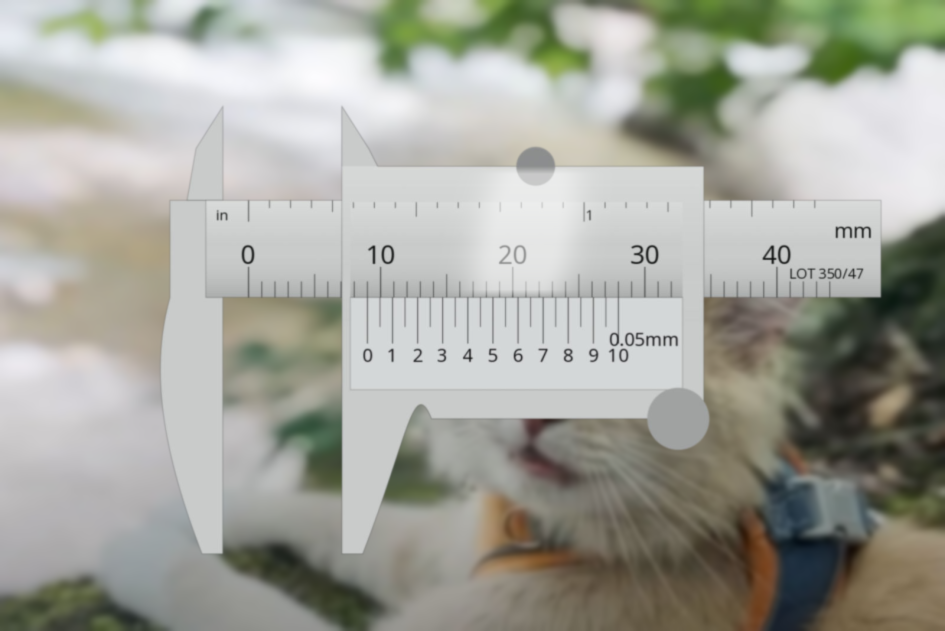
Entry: **9.0** mm
